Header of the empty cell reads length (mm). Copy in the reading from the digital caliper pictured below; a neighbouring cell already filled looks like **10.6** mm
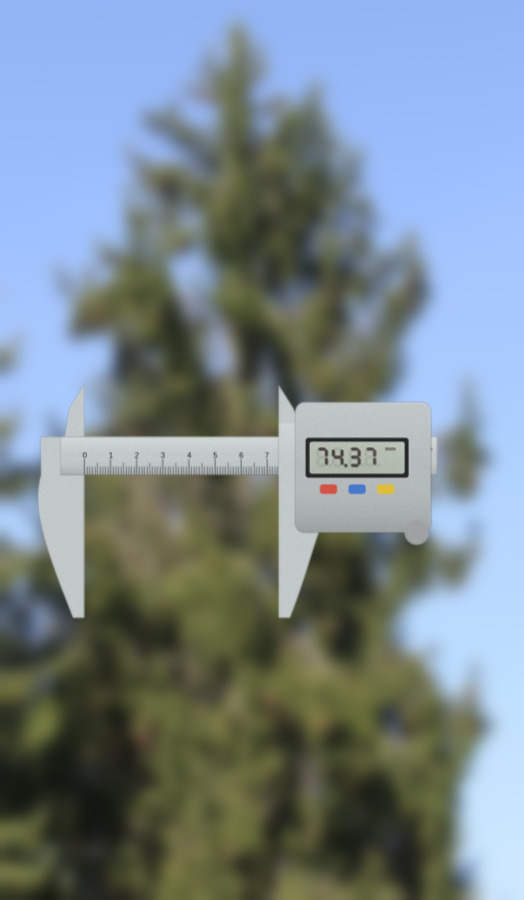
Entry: **74.37** mm
